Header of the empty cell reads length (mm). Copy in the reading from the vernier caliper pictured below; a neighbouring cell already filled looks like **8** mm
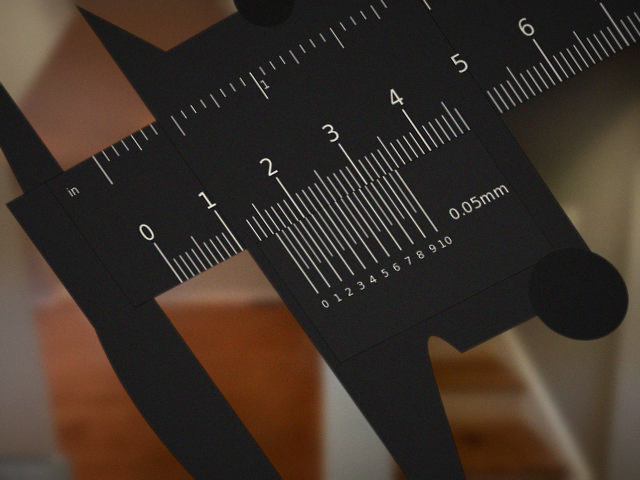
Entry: **15.4** mm
